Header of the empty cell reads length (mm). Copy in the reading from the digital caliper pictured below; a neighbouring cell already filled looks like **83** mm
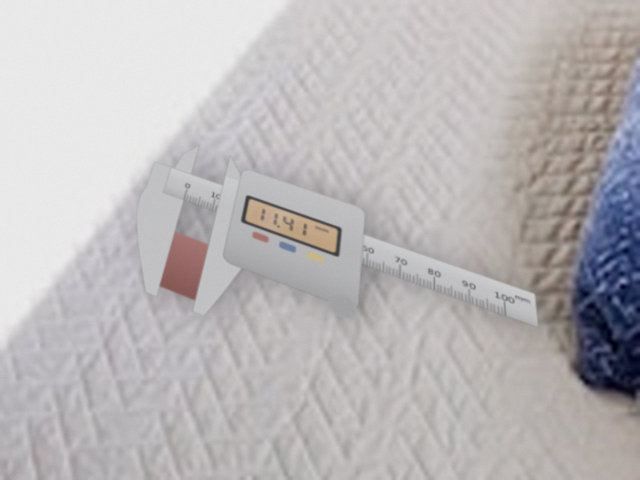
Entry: **11.41** mm
